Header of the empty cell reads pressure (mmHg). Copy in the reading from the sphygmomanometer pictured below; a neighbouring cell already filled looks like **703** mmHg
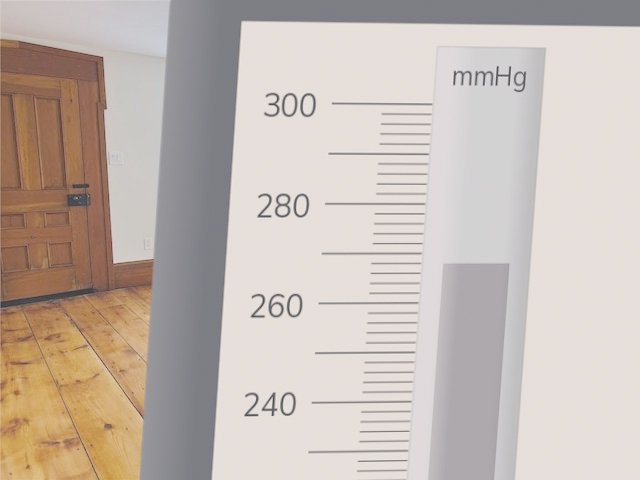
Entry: **268** mmHg
